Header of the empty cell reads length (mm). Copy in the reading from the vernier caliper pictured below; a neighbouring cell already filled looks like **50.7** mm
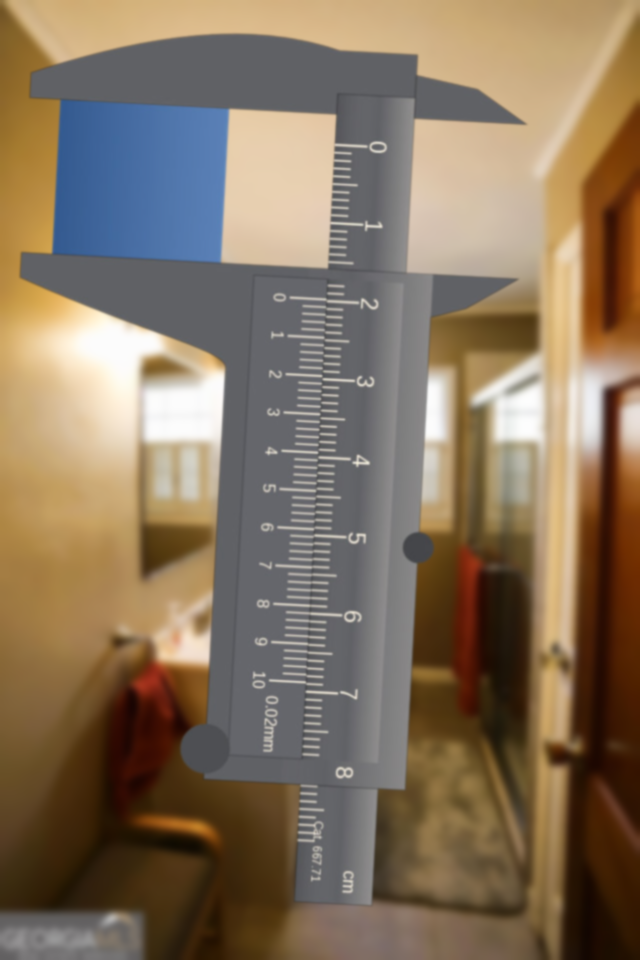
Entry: **19.8** mm
